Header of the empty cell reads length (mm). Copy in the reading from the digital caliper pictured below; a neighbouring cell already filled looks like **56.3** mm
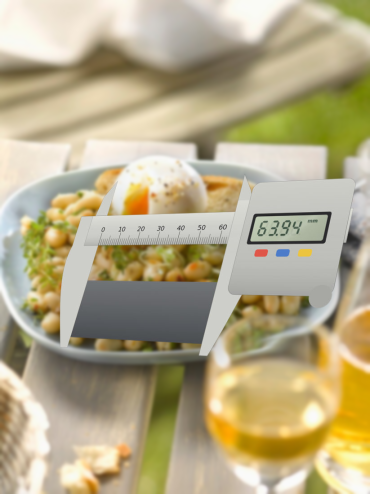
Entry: **63.94** mm
